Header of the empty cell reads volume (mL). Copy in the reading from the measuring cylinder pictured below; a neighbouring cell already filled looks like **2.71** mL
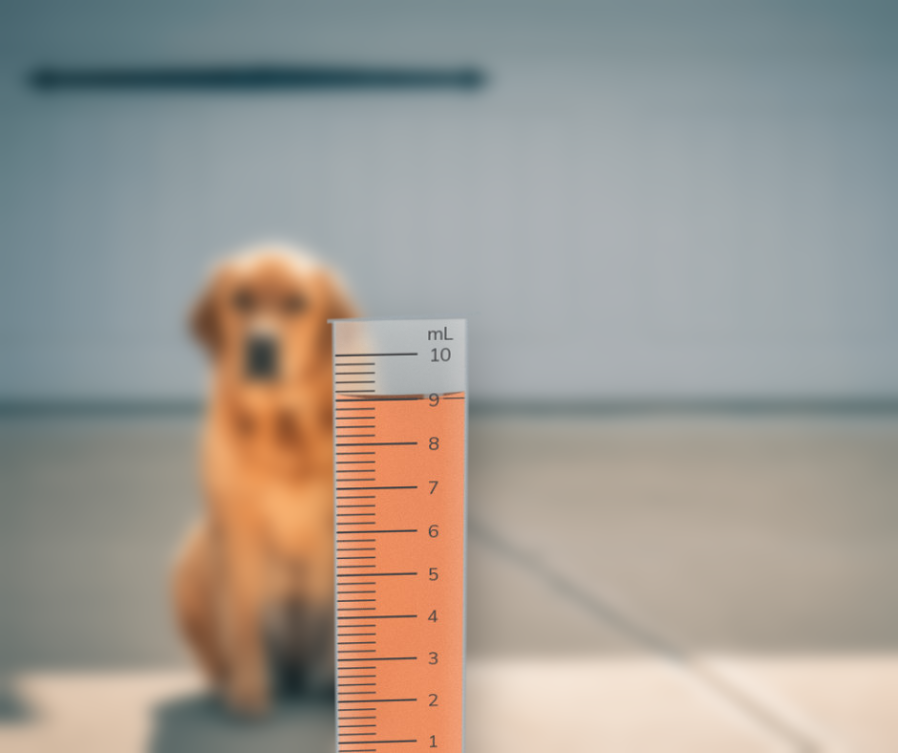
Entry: **9** mL
